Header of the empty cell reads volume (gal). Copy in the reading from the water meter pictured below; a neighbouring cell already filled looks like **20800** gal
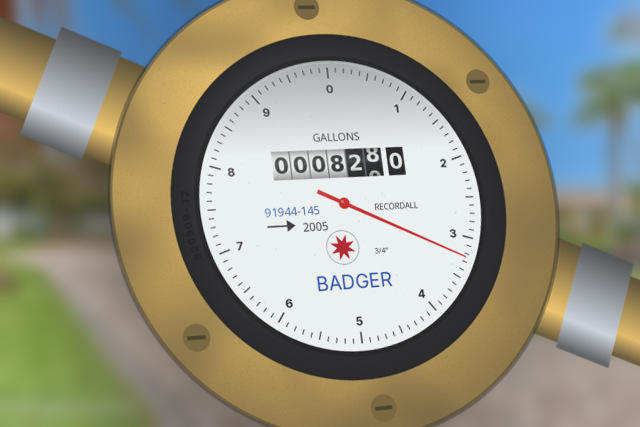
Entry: **8283.2** gal
